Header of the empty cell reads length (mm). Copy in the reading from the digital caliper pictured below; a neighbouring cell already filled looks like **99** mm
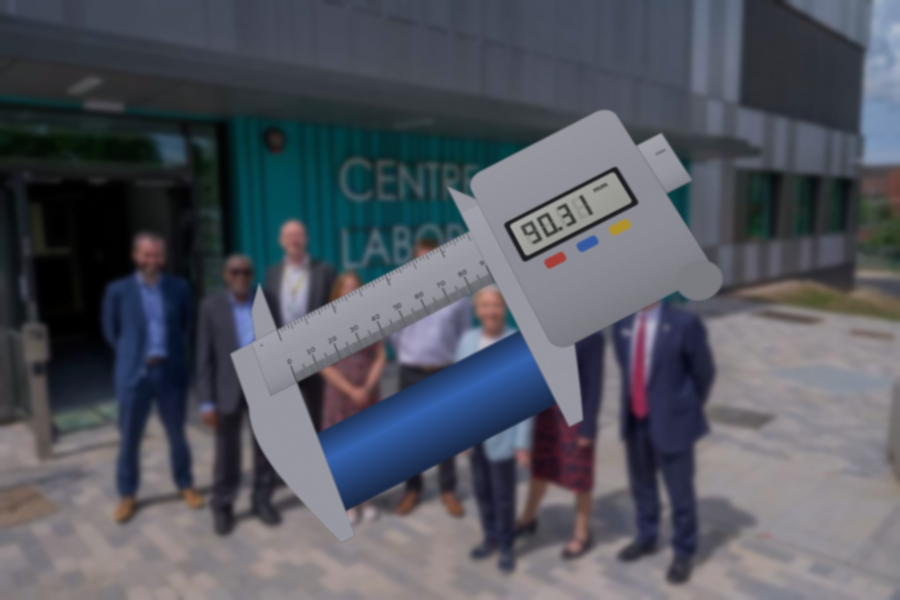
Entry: **90.31** mm
